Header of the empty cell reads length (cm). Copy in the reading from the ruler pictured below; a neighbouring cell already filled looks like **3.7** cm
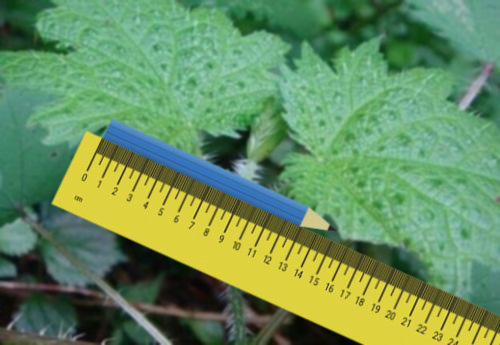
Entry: **15** cm
